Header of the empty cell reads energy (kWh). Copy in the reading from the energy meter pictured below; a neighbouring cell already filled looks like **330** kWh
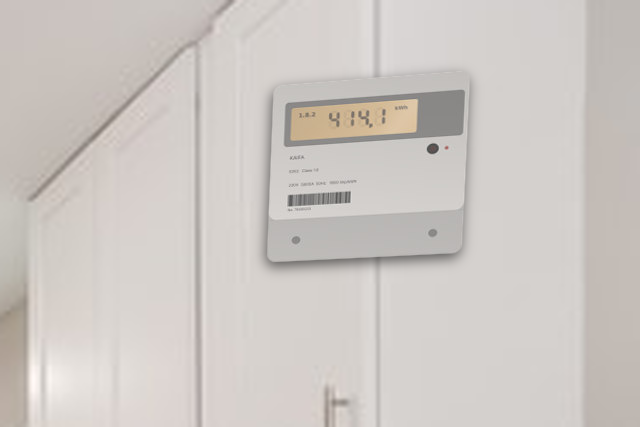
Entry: **414.1** kWh
